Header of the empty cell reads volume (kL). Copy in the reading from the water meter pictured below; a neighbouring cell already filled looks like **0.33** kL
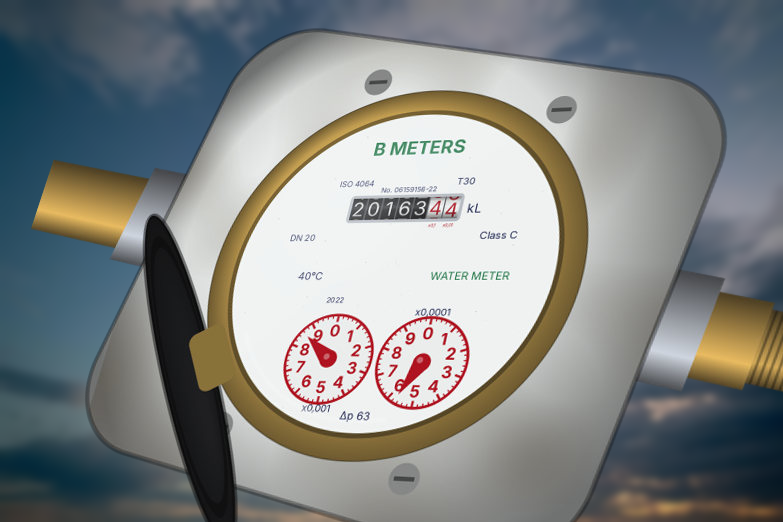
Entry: **20163.4385** kL
